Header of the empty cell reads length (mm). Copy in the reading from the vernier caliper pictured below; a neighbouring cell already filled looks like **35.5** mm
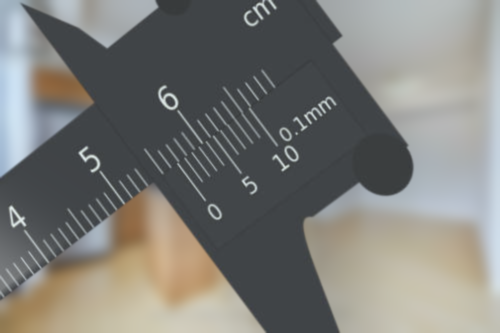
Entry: **56.8** mm
